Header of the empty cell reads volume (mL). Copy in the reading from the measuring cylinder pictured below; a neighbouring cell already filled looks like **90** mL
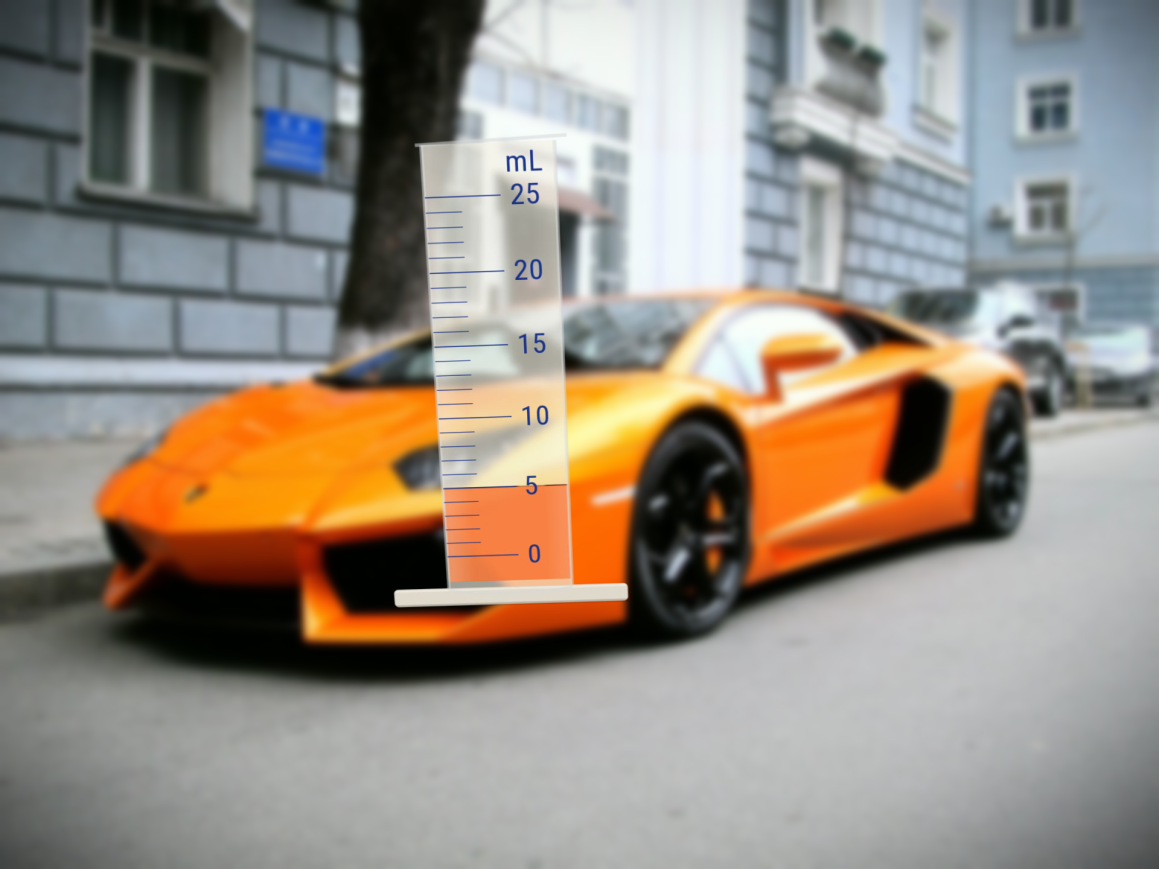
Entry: **5** mL
